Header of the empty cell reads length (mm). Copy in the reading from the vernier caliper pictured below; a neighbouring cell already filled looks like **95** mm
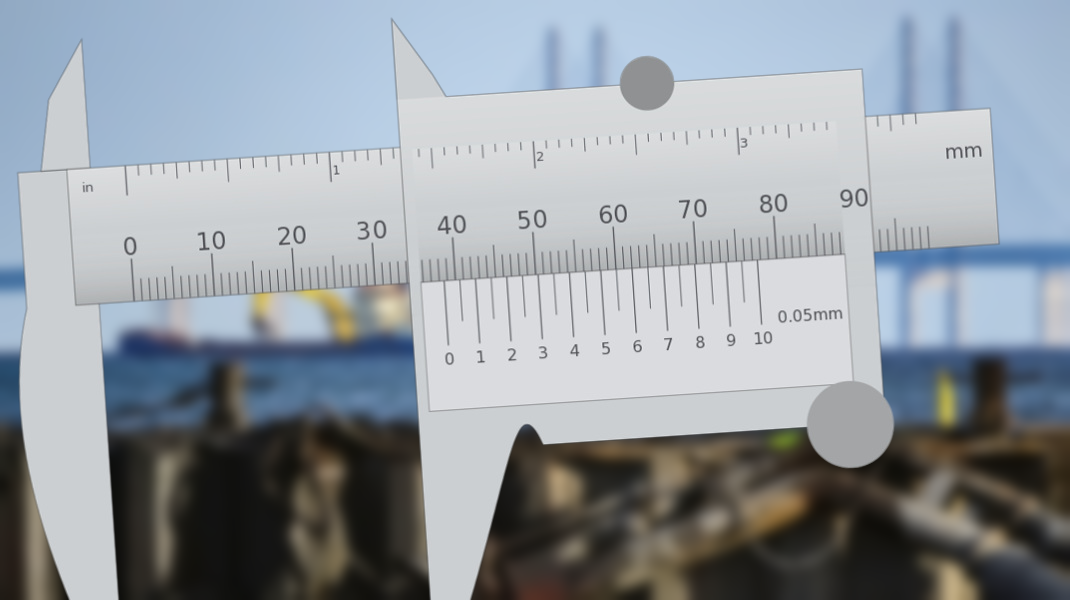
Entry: **38.6** mm
